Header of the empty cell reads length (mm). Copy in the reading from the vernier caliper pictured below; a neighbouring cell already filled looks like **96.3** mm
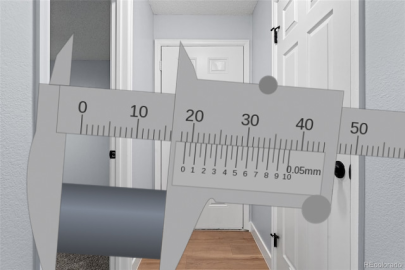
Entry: **18.8** mm
